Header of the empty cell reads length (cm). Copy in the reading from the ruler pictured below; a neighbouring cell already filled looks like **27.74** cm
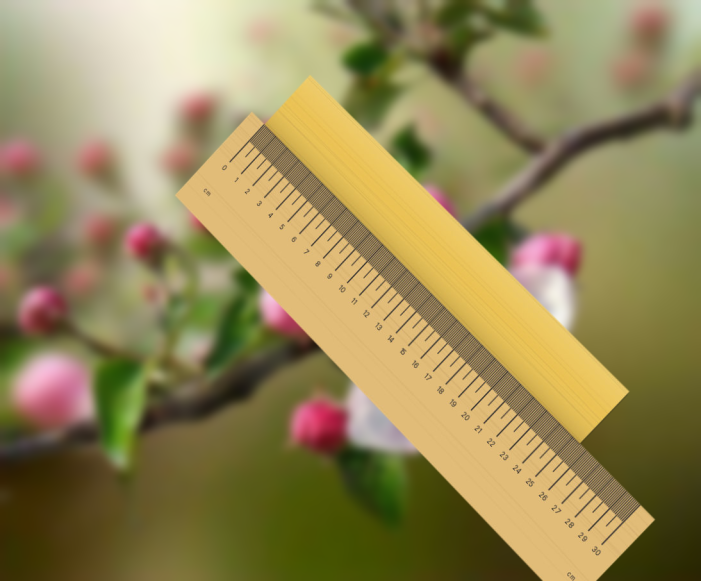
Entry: **25.5** cm
